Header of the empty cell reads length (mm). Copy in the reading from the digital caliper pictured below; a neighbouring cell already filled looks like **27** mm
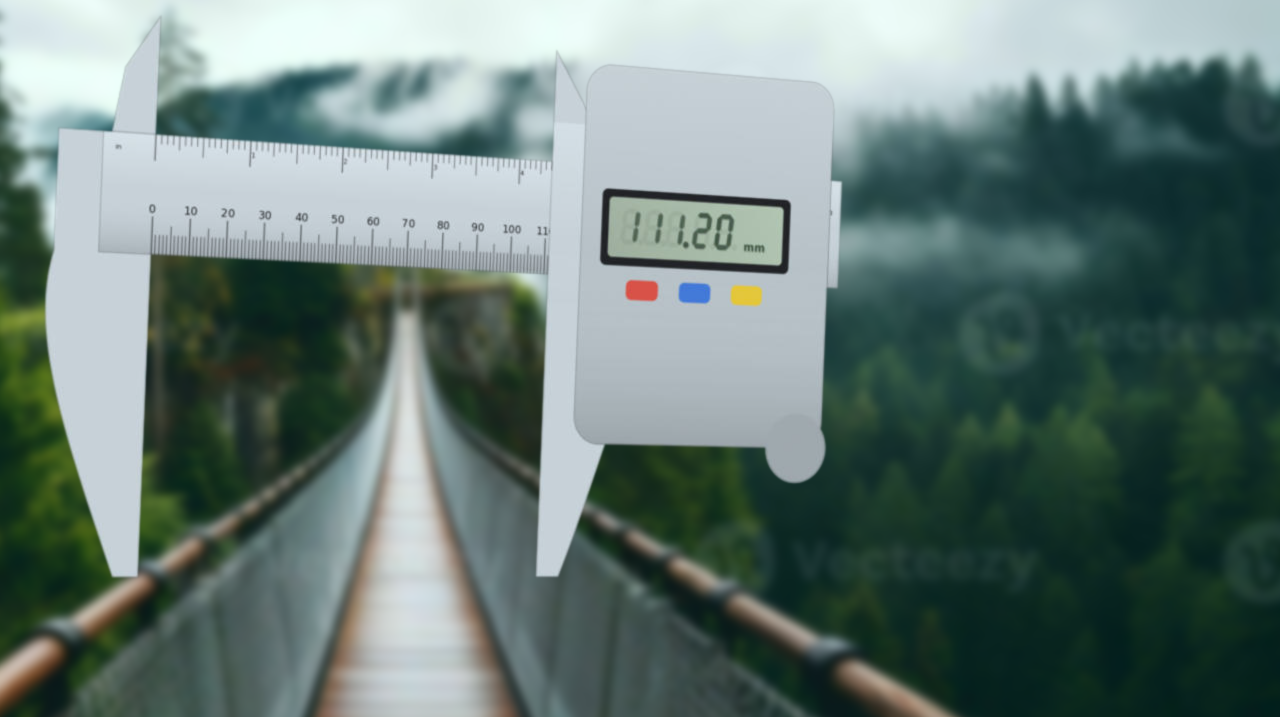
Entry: **111.20** mm
